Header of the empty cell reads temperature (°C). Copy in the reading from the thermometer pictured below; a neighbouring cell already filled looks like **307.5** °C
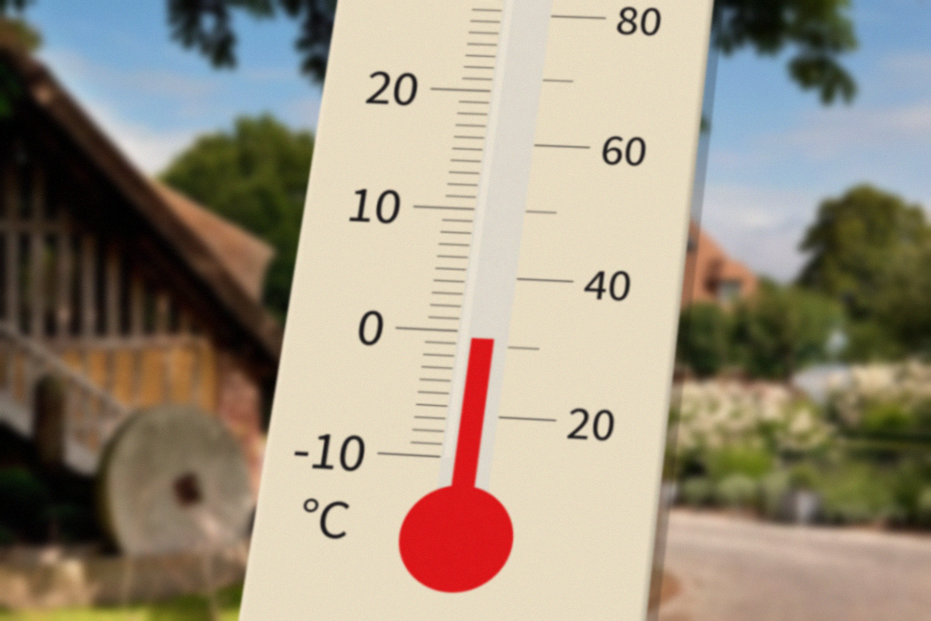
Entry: **-0.5** °C
